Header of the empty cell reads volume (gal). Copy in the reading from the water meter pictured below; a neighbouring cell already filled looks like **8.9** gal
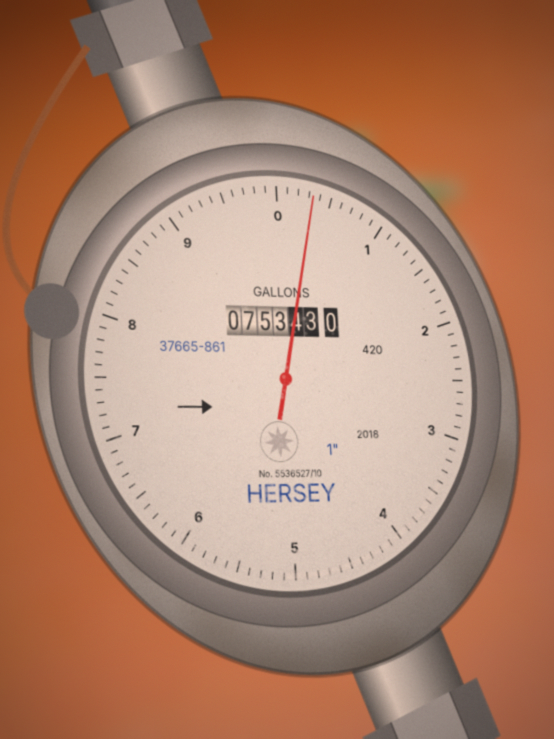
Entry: **753430.3** gal
